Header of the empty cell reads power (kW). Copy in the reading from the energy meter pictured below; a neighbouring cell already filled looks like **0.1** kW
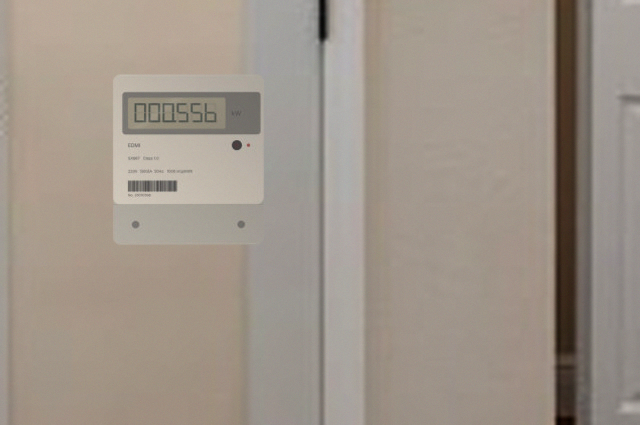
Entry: **0.556** kW
